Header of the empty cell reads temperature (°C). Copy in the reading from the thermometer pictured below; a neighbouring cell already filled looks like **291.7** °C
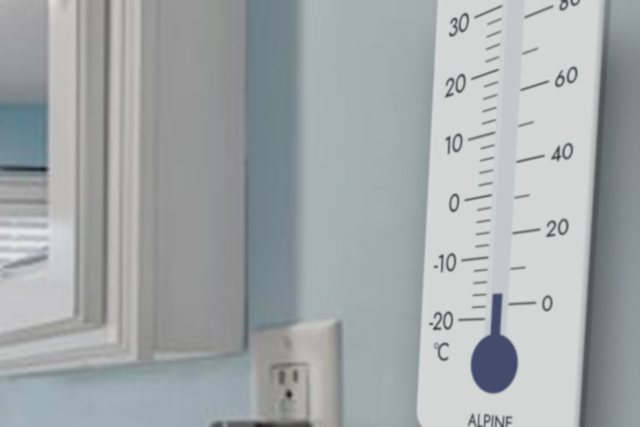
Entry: **-16** °C
